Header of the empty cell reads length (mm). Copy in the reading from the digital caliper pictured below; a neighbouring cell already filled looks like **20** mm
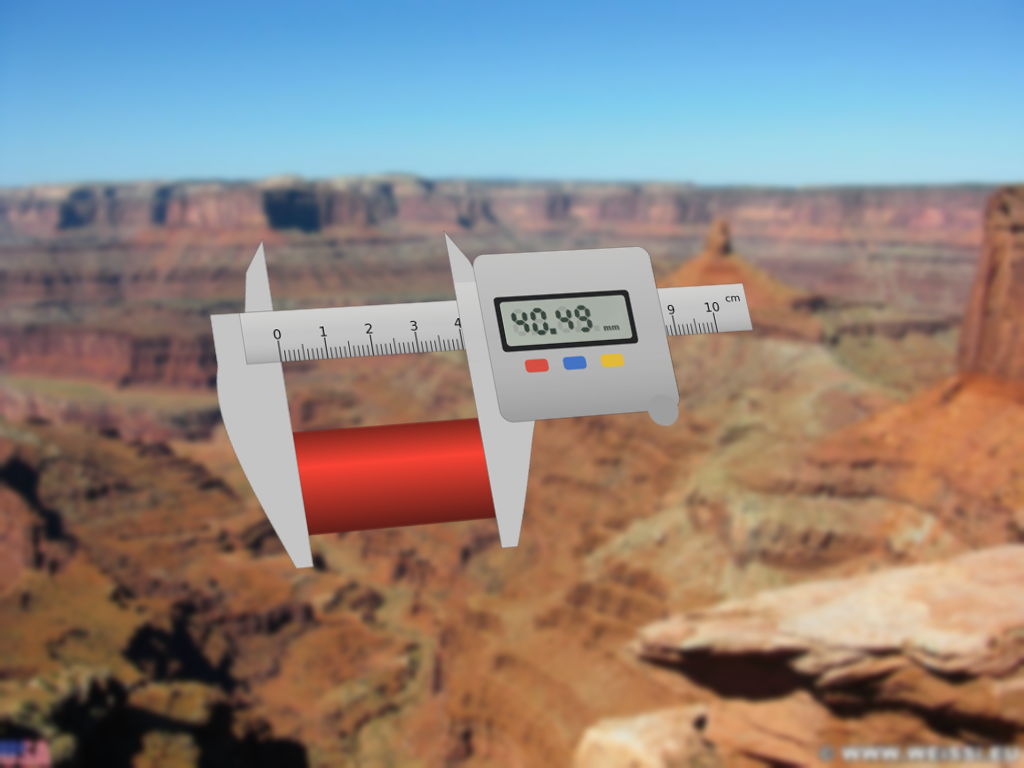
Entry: **40.49** mm
